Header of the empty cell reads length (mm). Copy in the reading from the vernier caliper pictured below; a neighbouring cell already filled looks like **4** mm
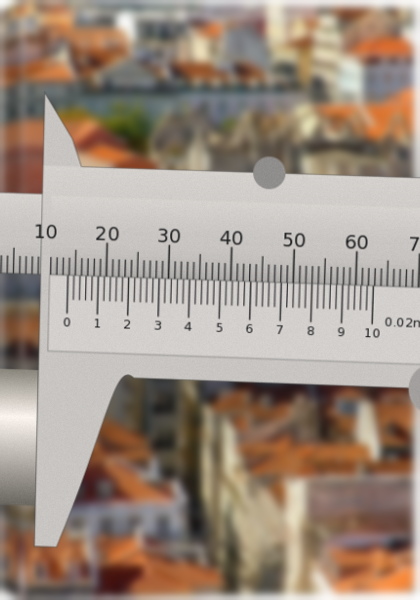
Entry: **13.8** mm
